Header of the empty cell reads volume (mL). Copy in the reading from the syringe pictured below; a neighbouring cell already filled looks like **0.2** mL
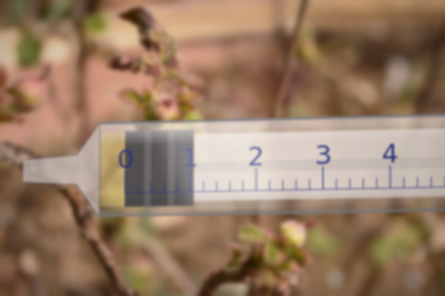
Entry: **0** mL
